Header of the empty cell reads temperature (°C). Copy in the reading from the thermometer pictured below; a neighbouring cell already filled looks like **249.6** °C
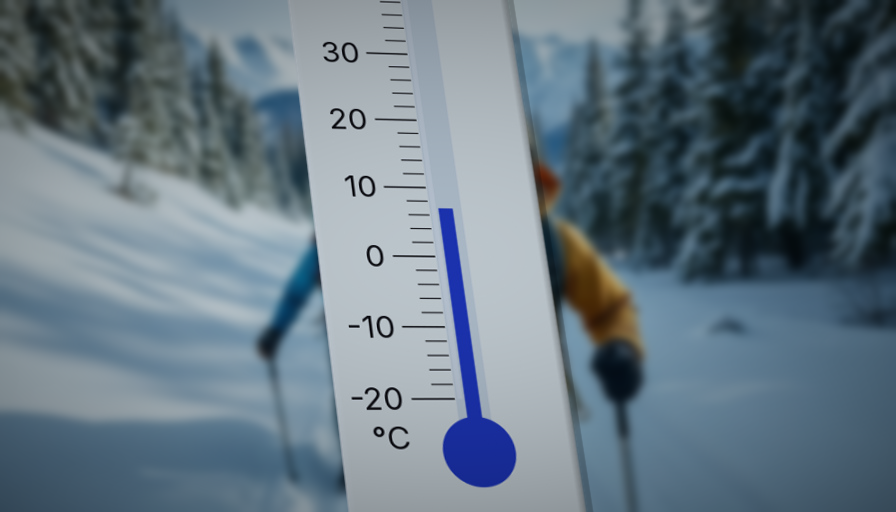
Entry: **7** °C
